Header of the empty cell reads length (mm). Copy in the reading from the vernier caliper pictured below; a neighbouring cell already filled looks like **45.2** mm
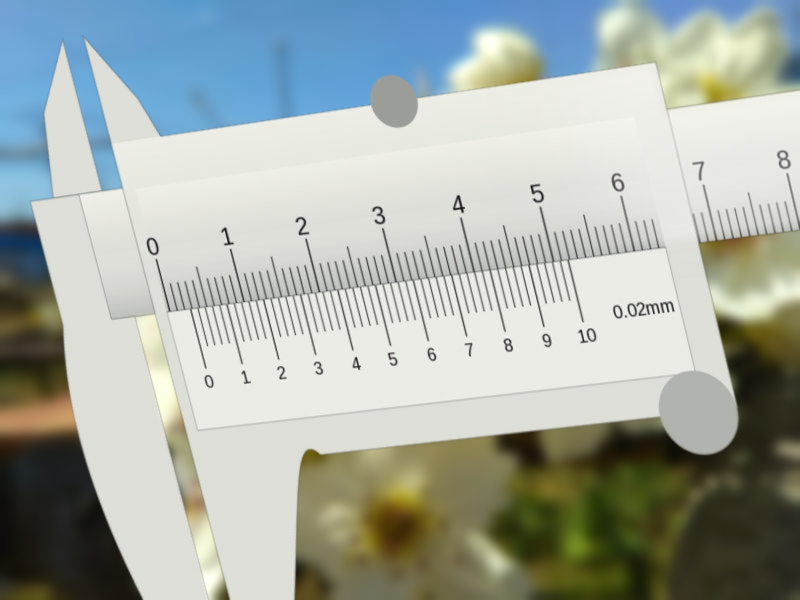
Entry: **2.8** mm
